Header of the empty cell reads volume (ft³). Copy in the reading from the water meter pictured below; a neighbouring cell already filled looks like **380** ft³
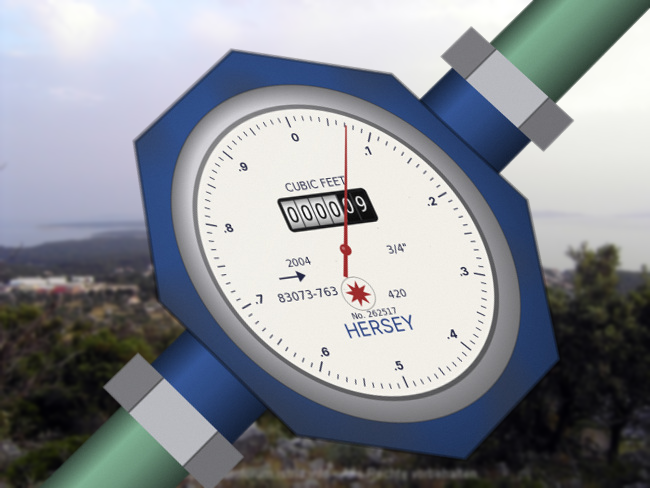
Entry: **9.07** ft³
